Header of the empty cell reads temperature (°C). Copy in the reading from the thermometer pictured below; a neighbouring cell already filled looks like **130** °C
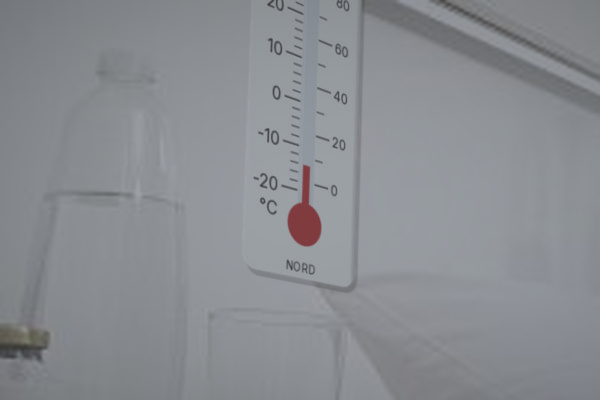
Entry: **-14** °C
